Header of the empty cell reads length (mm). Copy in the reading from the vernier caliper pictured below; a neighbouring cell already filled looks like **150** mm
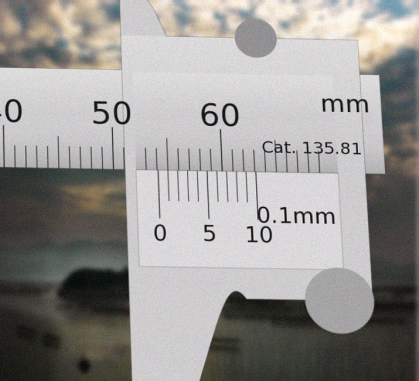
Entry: **54.1** mm
